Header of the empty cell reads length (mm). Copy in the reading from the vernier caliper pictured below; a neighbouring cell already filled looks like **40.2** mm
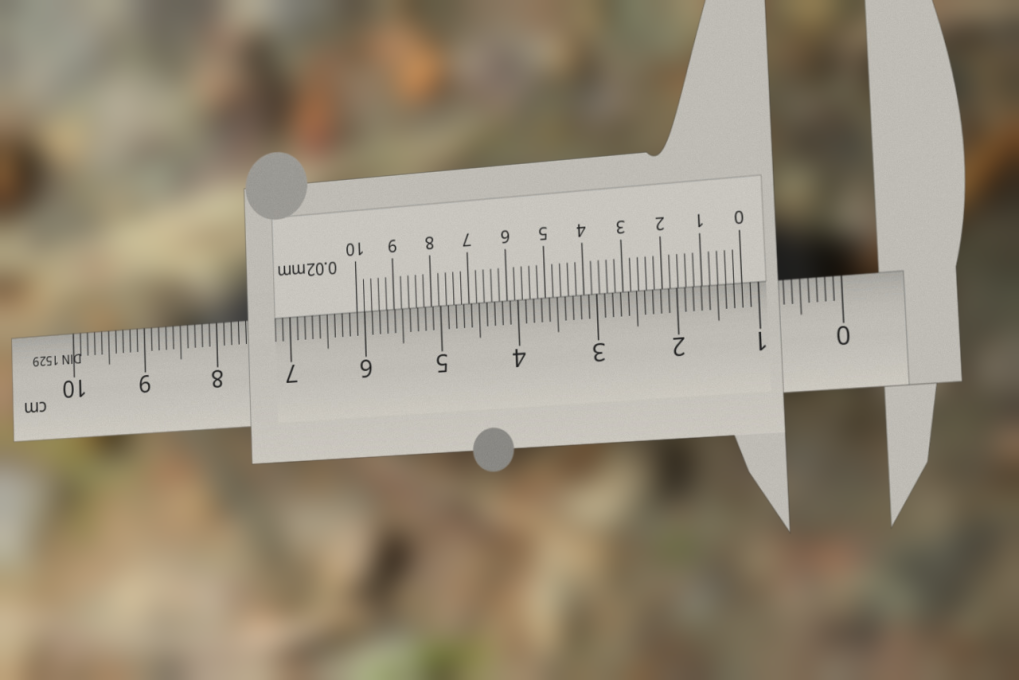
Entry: **12.0** mm
